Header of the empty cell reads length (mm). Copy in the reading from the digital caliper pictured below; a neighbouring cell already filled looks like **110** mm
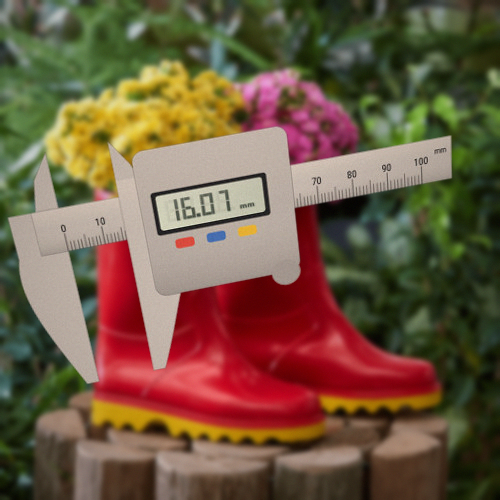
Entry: **16.07** mm
